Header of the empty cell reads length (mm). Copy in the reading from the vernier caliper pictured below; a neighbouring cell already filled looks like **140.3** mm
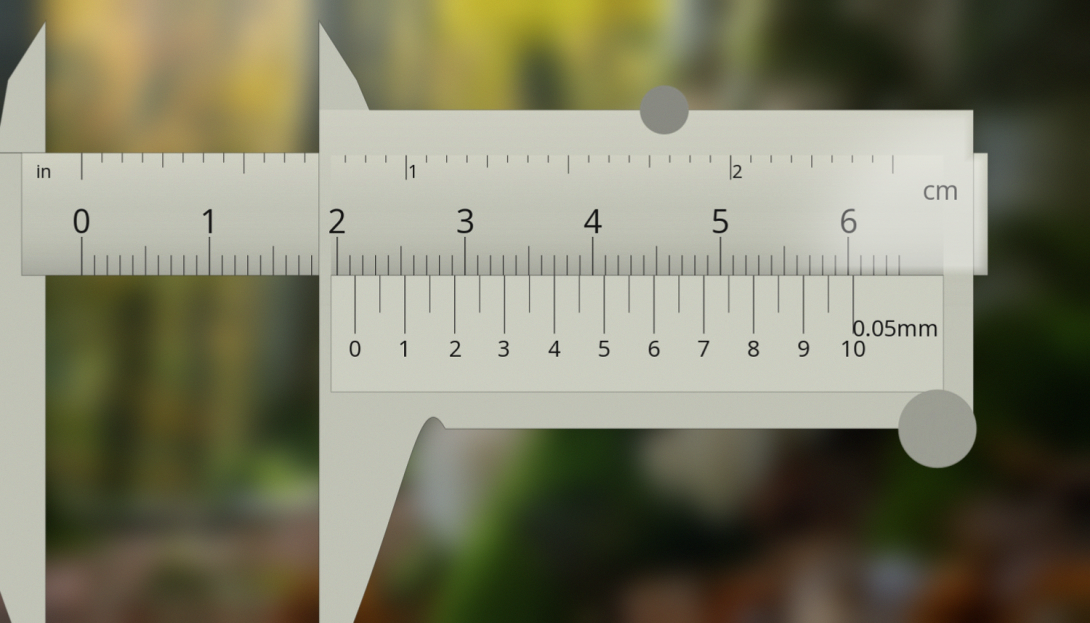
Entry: **21.4** mm
